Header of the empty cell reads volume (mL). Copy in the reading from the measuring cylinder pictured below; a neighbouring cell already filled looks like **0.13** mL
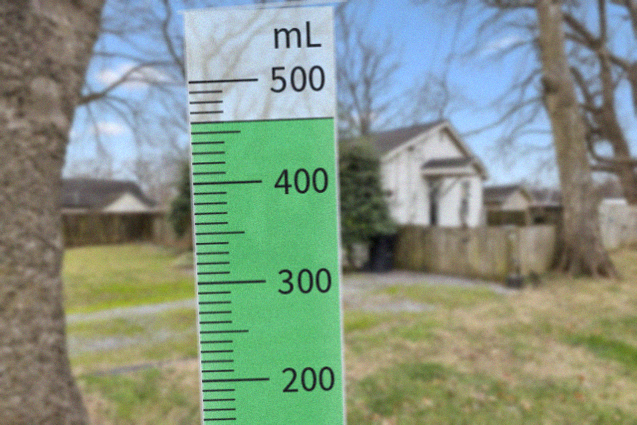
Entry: **460** mL
